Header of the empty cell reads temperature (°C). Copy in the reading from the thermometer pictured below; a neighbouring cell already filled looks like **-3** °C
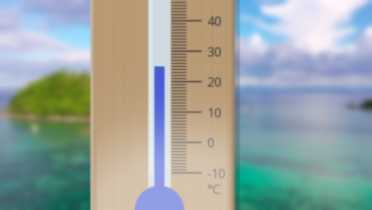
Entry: **25** °C
